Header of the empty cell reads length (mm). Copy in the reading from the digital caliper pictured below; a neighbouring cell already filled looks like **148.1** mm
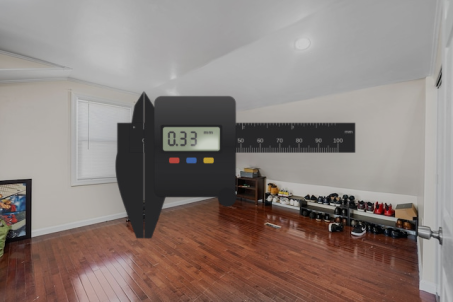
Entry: **0.33** mm
